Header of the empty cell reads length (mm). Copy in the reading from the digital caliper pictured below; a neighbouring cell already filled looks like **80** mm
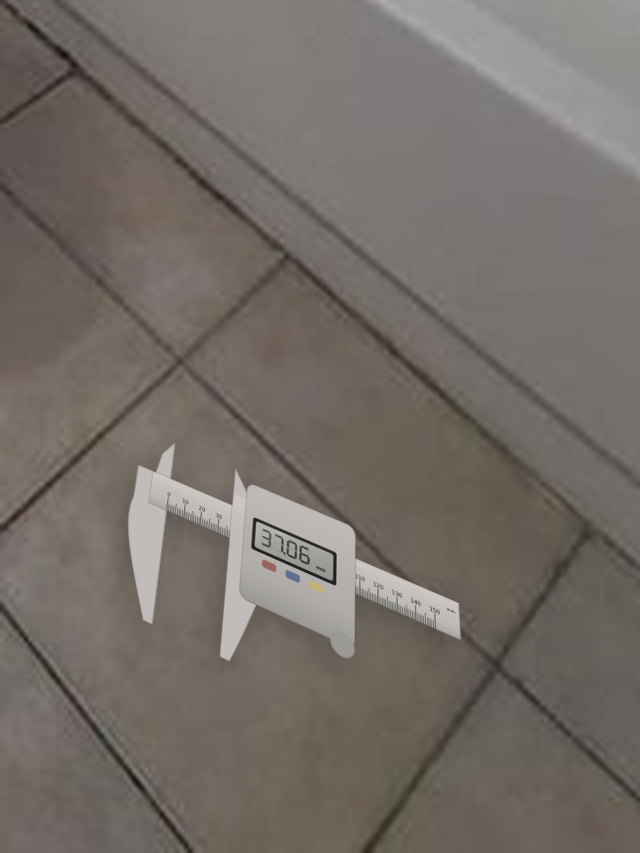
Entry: **37.06** mm
